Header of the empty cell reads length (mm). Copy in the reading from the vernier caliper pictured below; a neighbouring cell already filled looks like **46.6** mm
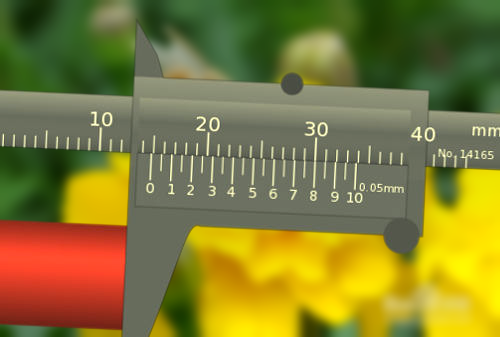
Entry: **14.8** mm
